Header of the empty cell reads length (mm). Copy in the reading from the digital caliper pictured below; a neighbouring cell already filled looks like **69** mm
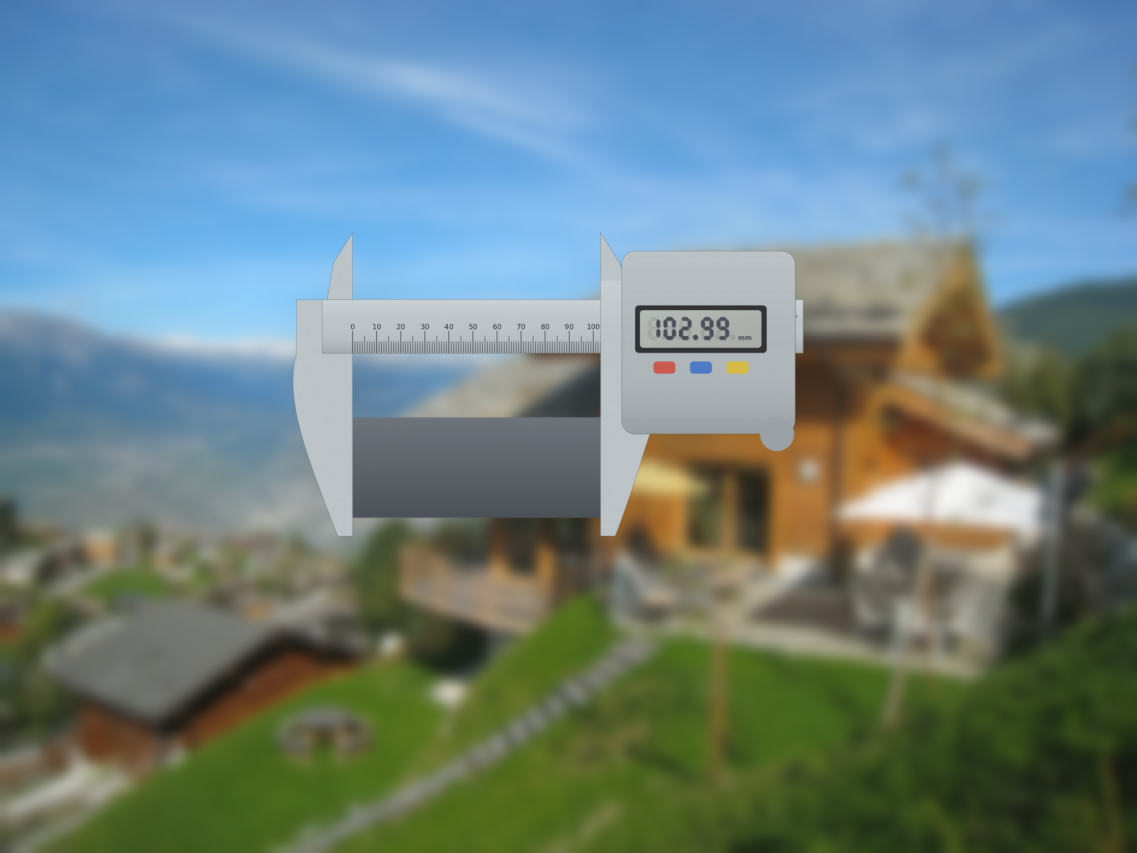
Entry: **102.99** mm
